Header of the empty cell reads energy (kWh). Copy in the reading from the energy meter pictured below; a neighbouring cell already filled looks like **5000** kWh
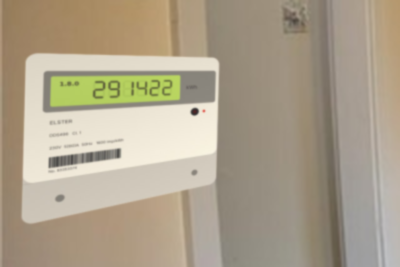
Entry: **291422** kWh
